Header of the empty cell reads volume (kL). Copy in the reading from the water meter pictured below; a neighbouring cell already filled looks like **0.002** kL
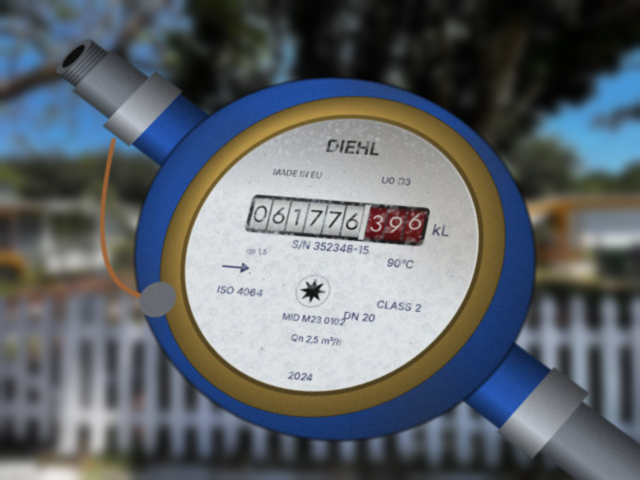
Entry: **61776.396** kL
